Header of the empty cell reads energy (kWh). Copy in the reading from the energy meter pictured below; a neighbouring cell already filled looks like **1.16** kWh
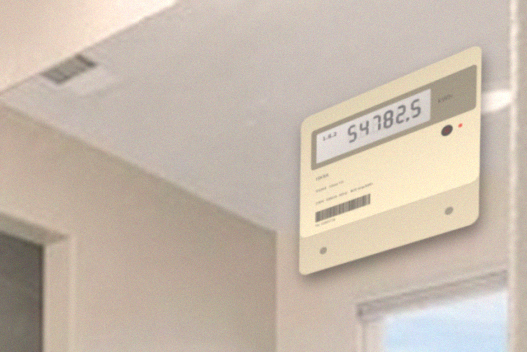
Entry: **54782.5** kWh
